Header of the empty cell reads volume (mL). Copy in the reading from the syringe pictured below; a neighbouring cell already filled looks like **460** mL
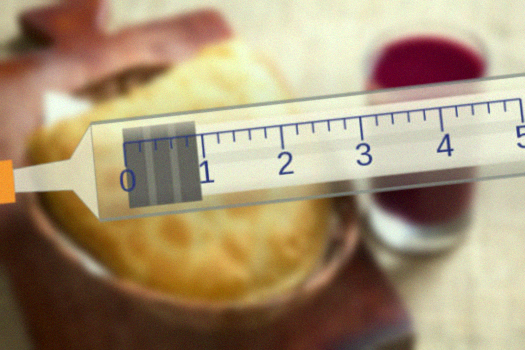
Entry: **0** mL
